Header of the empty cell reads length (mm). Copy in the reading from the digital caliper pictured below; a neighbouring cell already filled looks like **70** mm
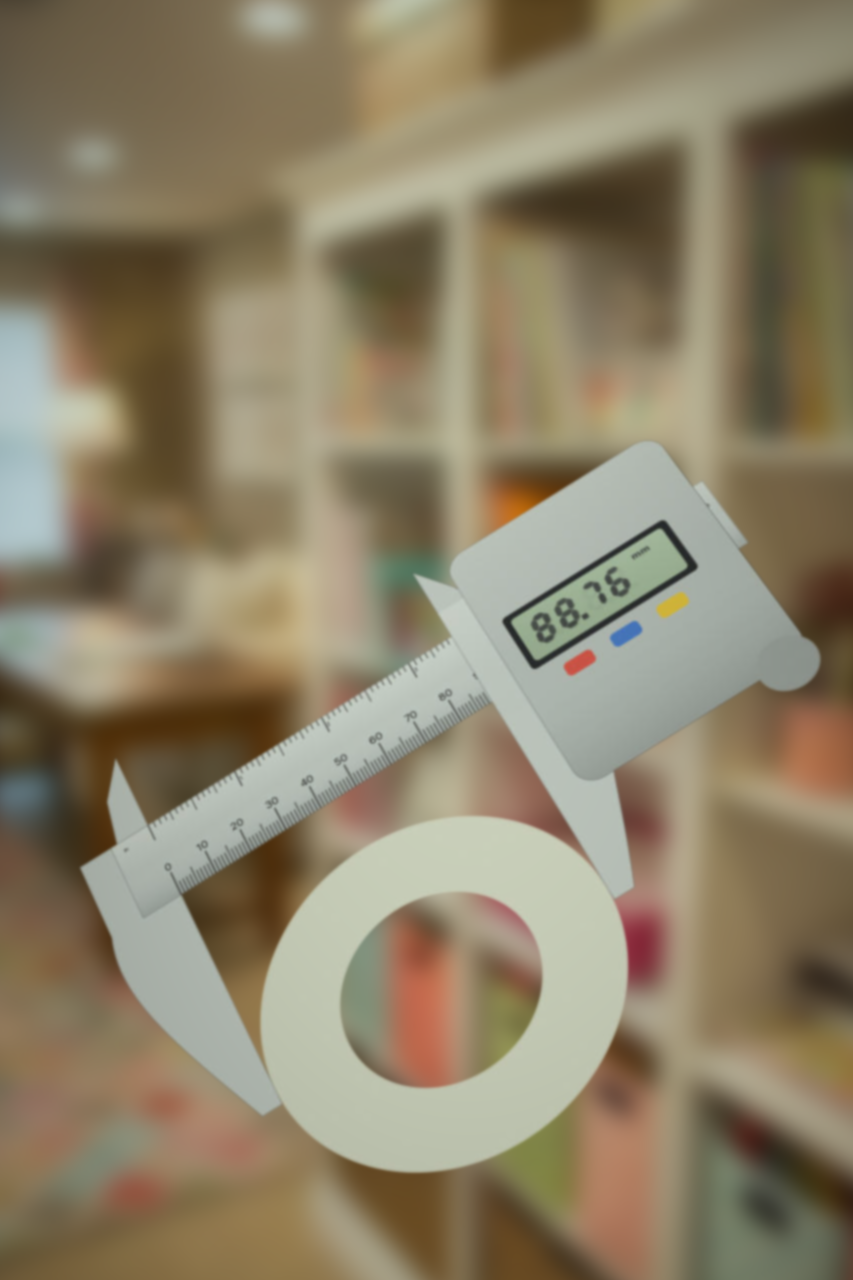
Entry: **88.76** mm
